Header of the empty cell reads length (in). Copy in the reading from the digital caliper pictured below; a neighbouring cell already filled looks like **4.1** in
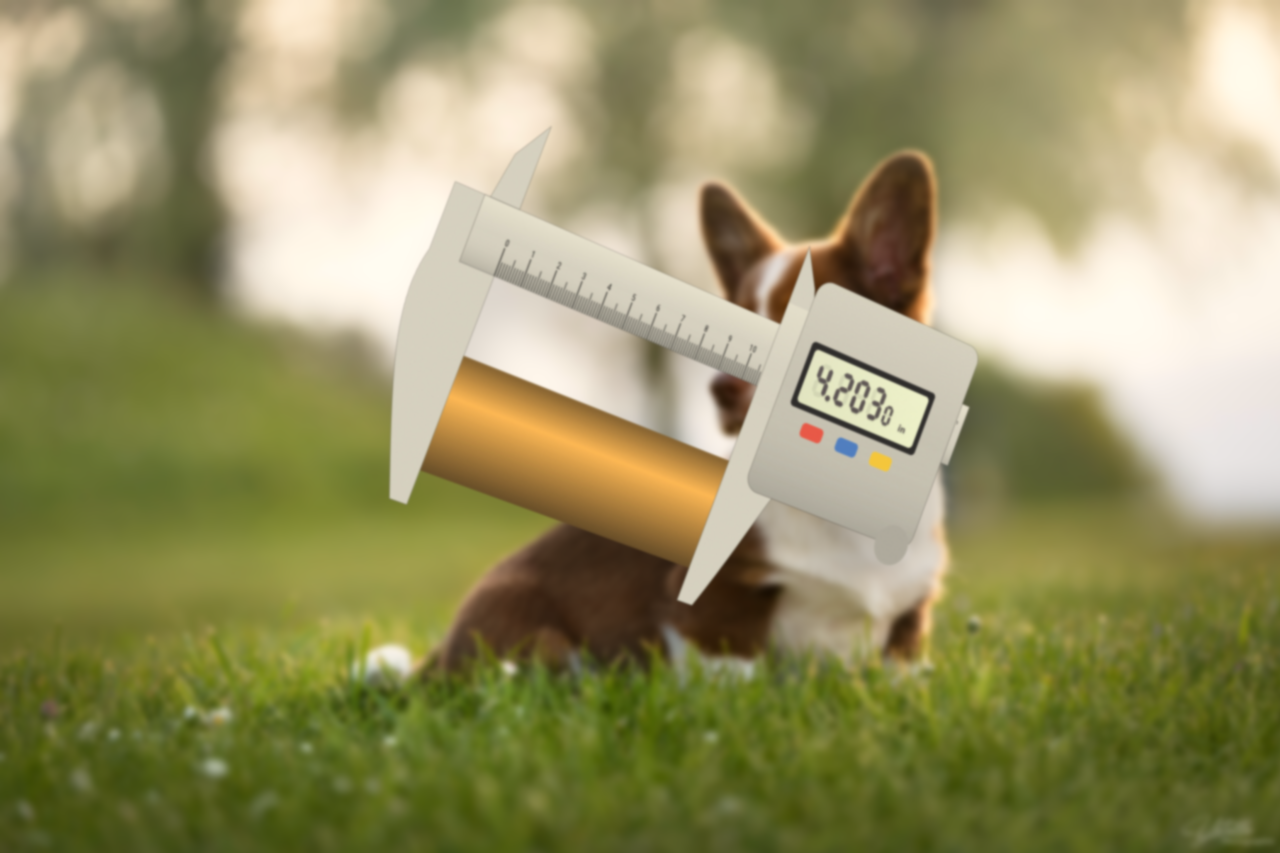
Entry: **4.2030** in
